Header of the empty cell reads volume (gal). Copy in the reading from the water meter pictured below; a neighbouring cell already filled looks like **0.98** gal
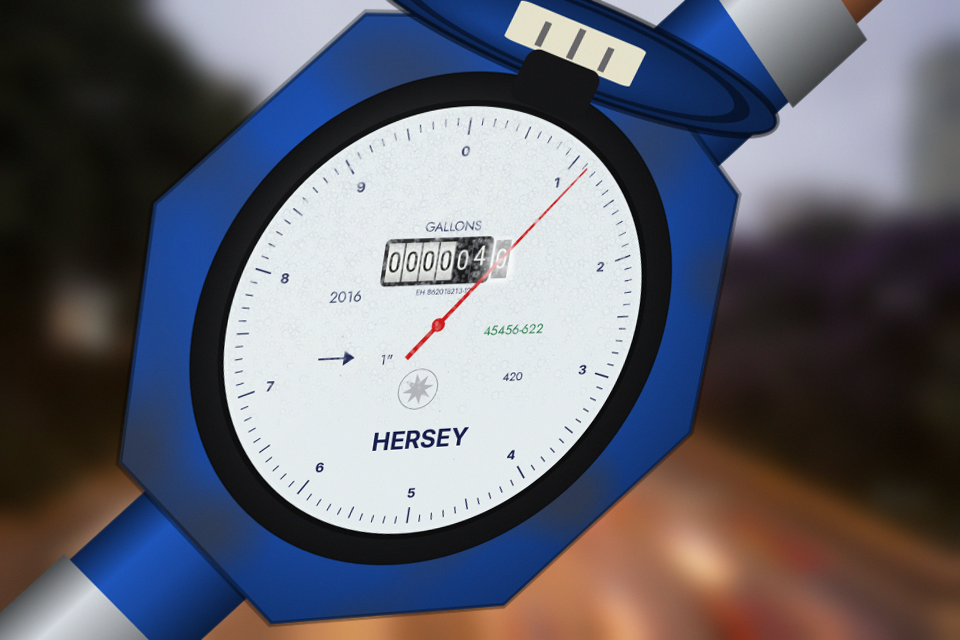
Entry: **41.1** gal
